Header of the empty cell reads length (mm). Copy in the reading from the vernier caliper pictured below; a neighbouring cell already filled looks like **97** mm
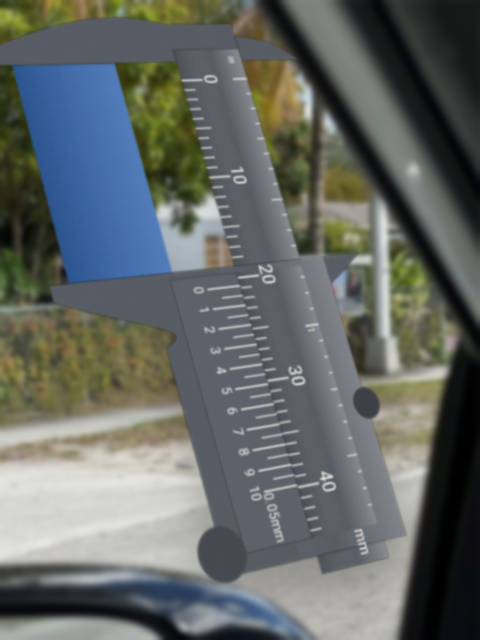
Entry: **20.8** mm
